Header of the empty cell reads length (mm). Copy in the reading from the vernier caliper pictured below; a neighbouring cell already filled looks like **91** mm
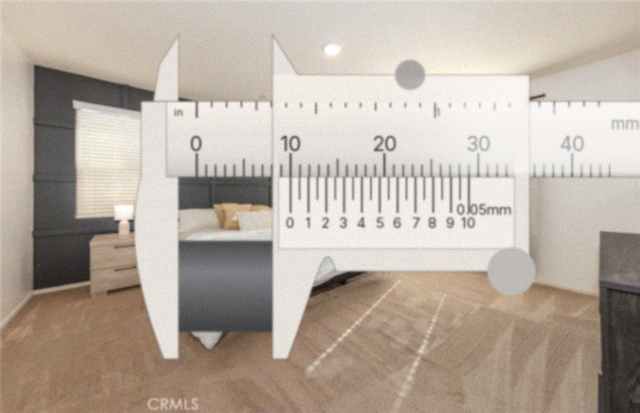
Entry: **10.0** mm
